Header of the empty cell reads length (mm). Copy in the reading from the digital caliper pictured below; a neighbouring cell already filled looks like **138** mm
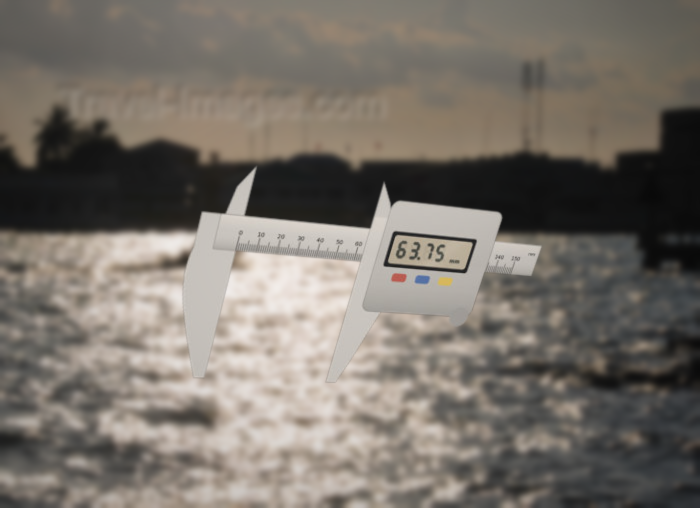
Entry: **63.75** mm
